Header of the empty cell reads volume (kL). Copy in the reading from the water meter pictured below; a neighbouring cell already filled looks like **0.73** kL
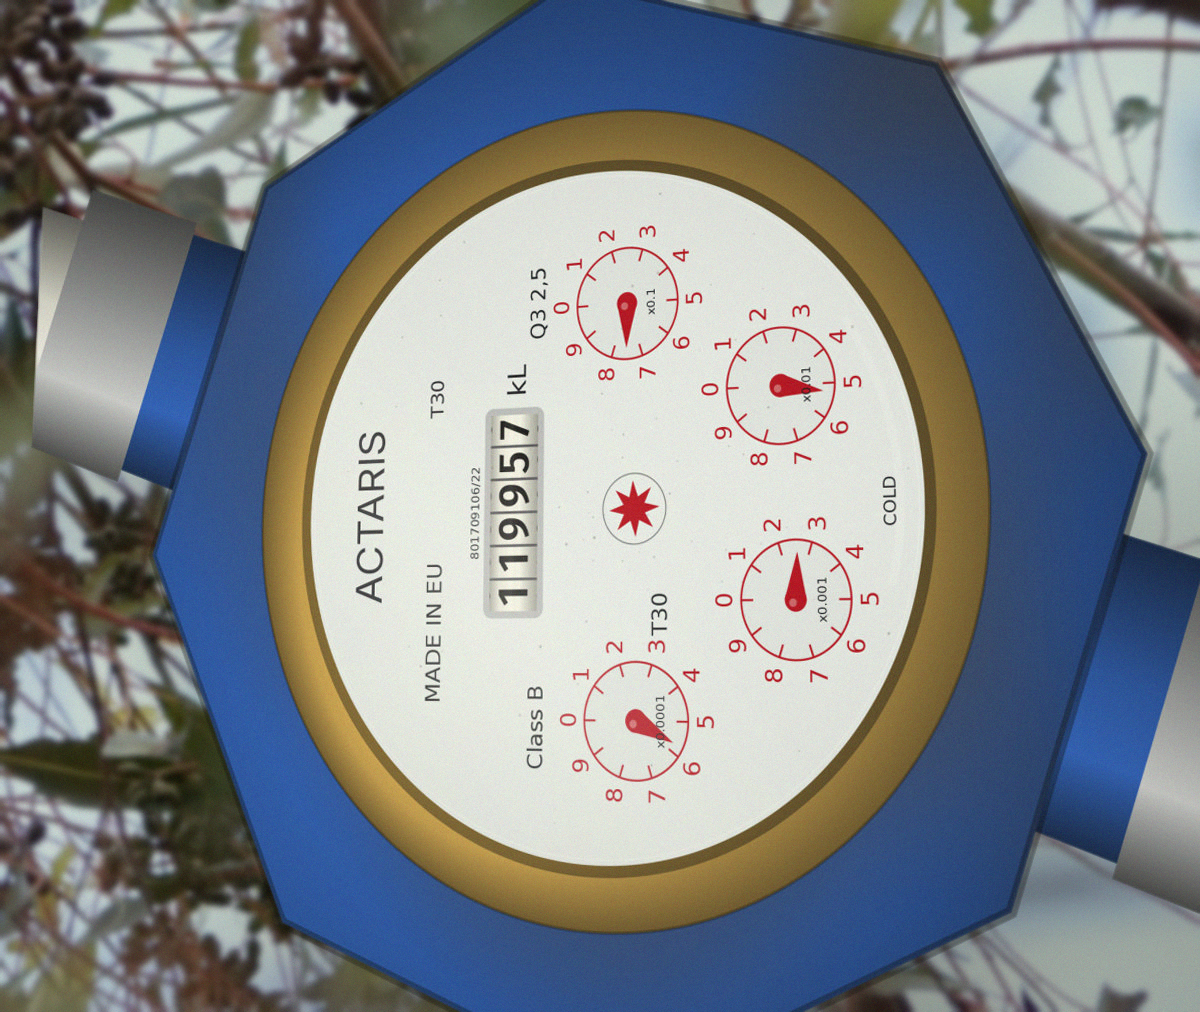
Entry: **119957.7525** kL
